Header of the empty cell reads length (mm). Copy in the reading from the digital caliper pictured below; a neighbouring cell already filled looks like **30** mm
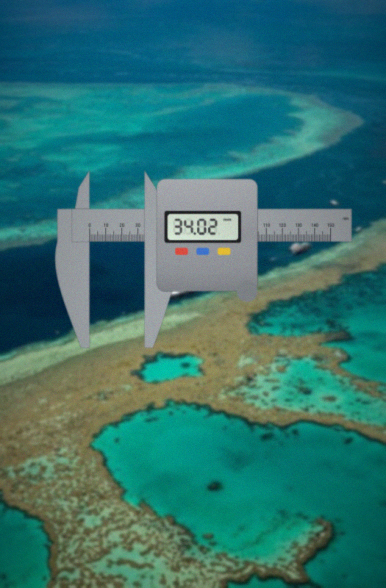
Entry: **34.02** mm
